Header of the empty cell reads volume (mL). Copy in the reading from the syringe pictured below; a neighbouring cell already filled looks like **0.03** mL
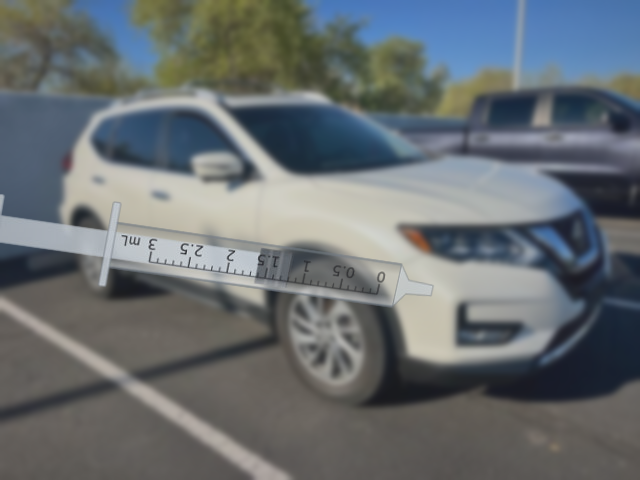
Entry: **1.2** mL
